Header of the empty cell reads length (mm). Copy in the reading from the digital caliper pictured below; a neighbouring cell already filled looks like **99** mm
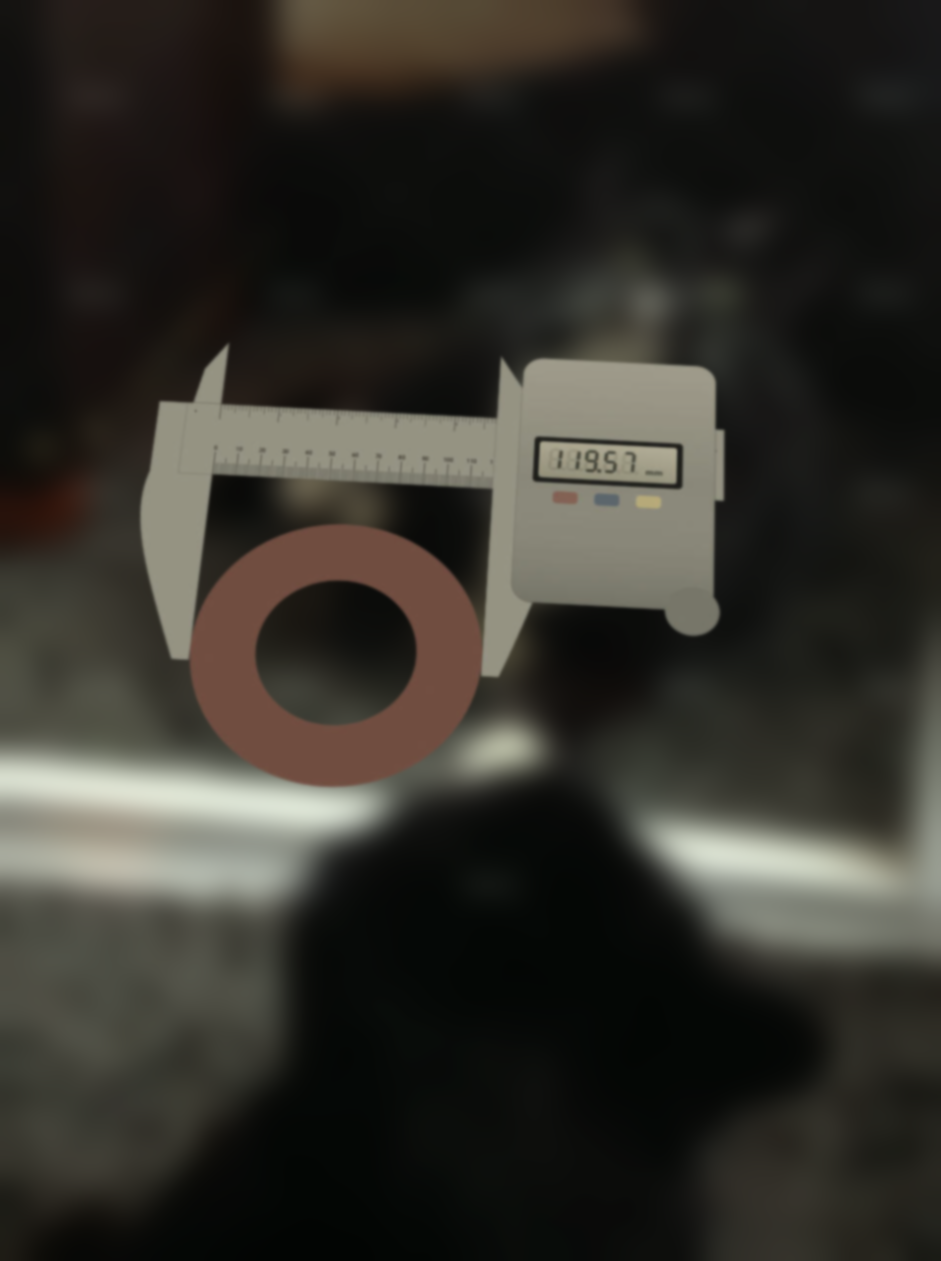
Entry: **119.57** mm
